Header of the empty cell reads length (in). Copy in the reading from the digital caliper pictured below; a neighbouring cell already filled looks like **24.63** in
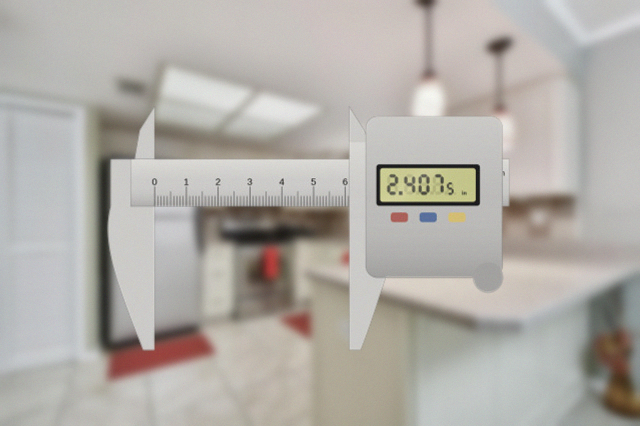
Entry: **2.4075** in
